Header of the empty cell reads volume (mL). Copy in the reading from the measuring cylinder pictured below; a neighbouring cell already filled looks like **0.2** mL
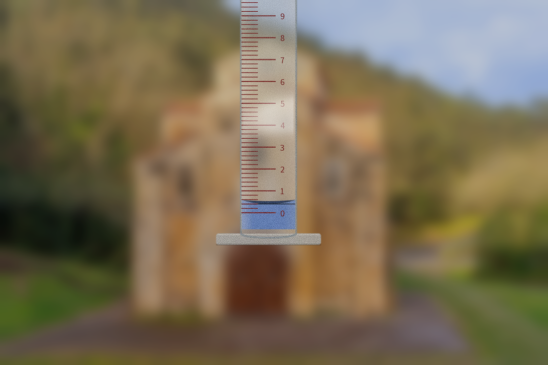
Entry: **0.4** mL
